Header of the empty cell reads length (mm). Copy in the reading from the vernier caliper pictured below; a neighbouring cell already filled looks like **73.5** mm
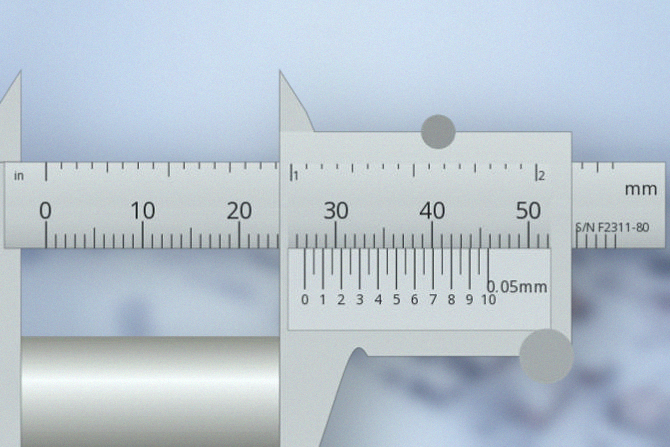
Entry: **26.8** mm
